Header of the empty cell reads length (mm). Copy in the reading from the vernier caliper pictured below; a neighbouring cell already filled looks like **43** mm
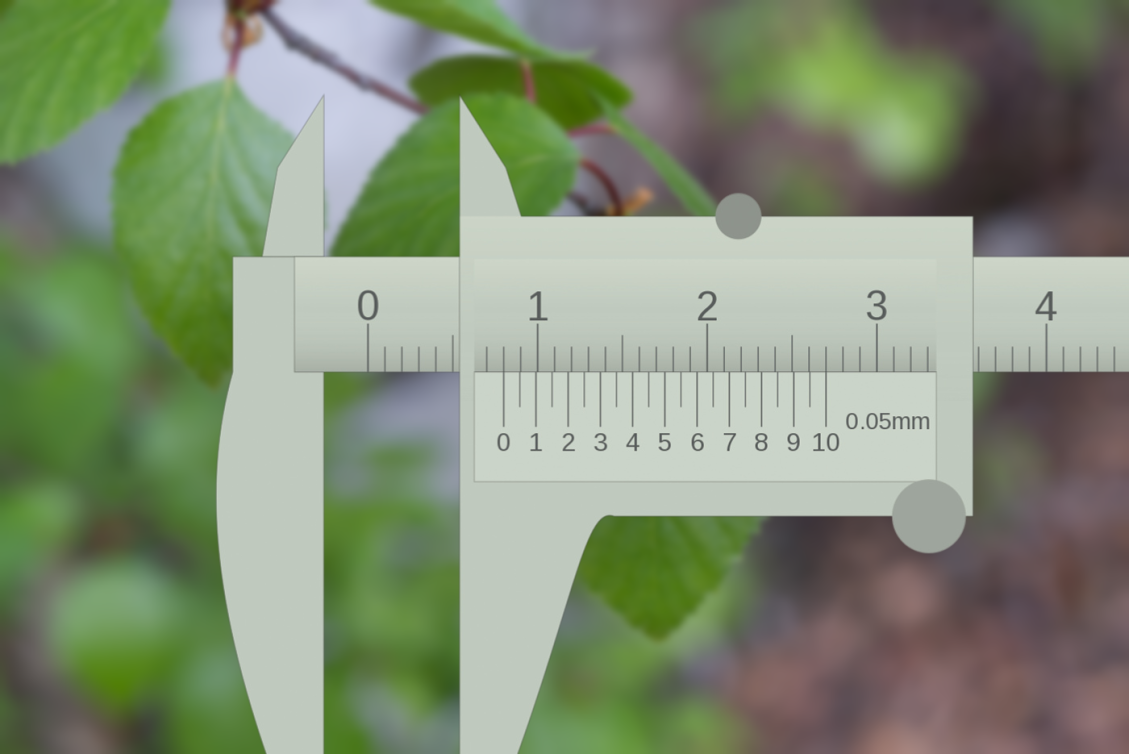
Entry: **8.0** mm
